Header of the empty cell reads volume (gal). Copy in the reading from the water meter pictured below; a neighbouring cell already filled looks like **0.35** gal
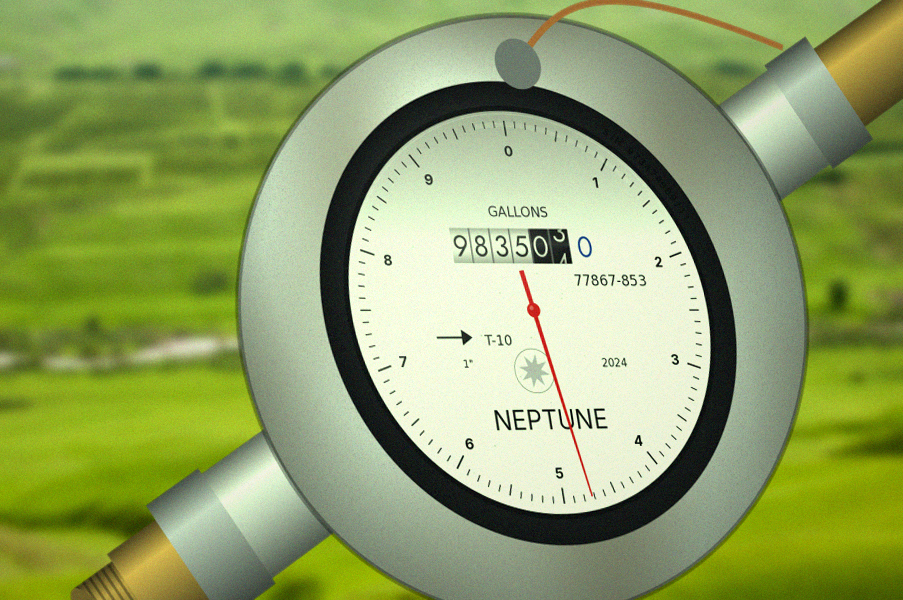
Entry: **9835034.7** gal
